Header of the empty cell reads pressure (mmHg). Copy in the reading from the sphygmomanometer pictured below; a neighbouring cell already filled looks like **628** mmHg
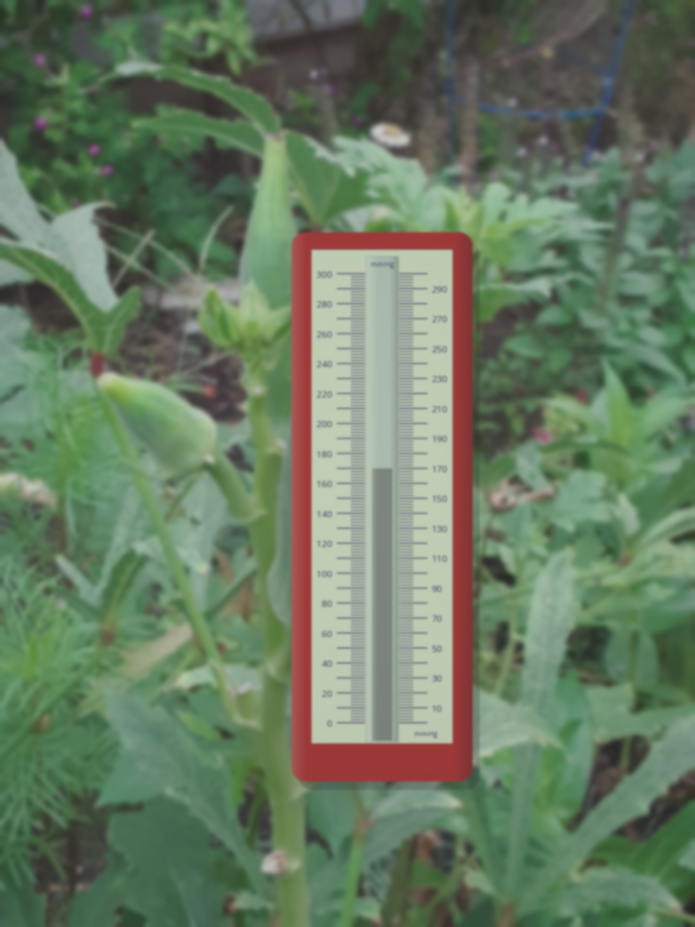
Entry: **170** mmHg
